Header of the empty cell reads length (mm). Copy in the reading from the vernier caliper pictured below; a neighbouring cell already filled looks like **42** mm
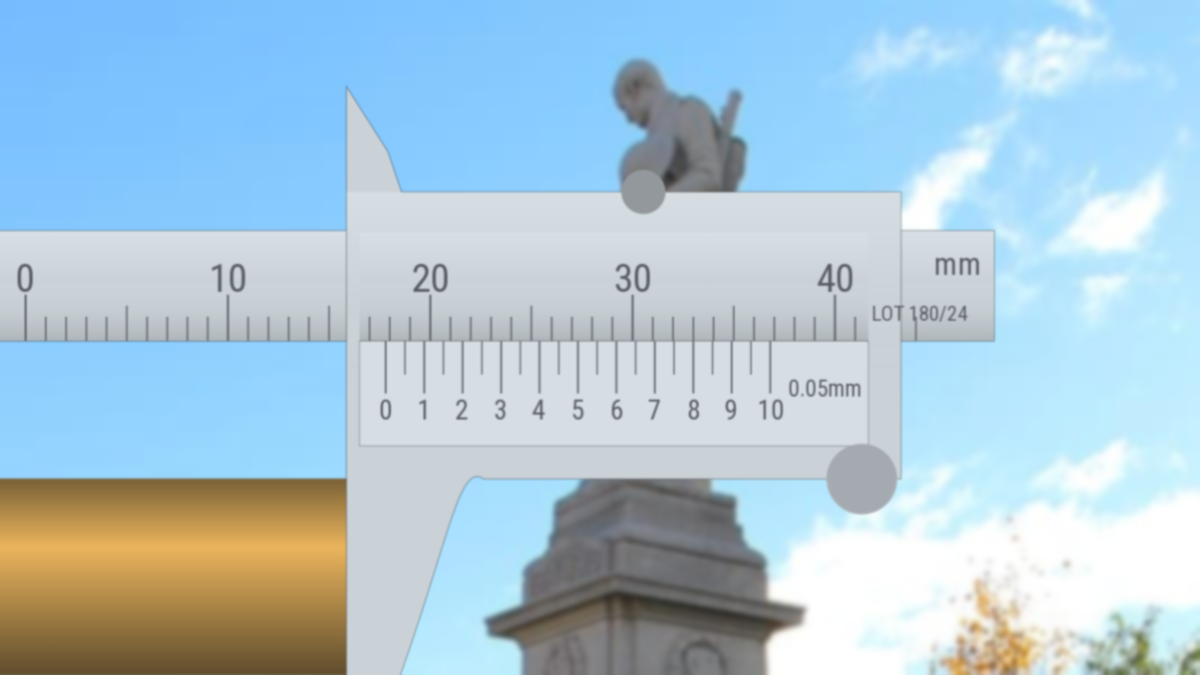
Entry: **17.8** mm
